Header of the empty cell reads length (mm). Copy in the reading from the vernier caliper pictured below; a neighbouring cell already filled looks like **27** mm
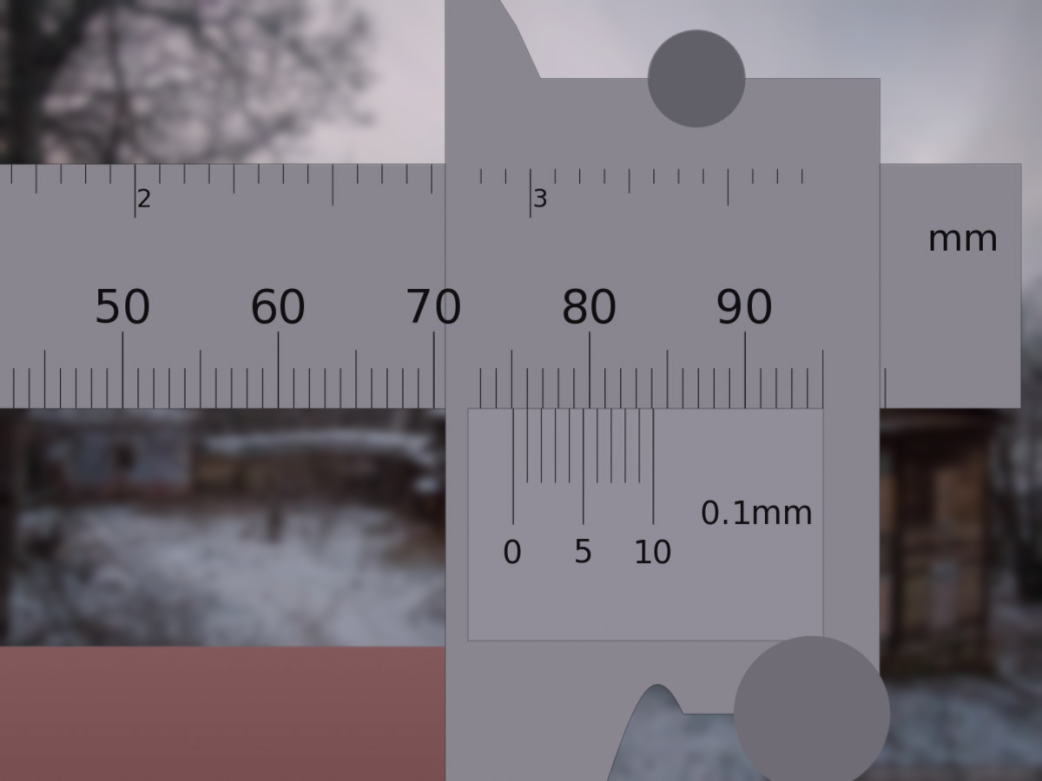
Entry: **75.1** mm
